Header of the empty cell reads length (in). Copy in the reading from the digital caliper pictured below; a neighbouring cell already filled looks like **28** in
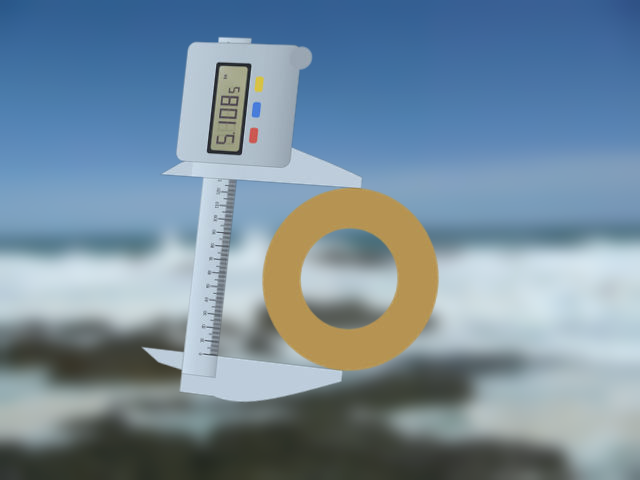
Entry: **5.1085** in
